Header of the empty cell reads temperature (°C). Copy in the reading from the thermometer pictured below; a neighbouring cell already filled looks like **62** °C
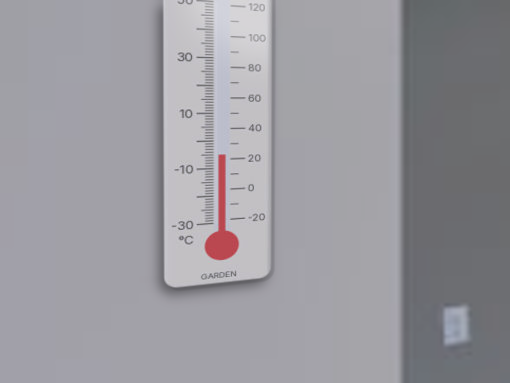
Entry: **-5** °C
